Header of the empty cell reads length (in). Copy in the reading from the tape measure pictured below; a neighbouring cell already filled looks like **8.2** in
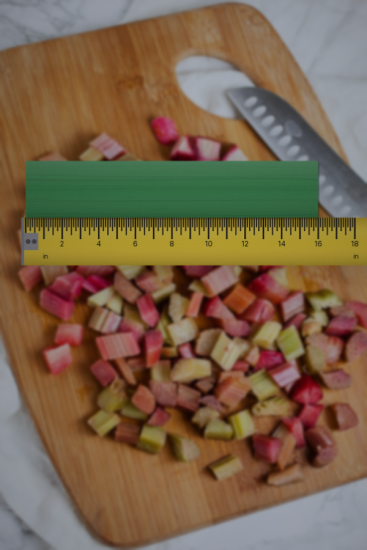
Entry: **16** in
